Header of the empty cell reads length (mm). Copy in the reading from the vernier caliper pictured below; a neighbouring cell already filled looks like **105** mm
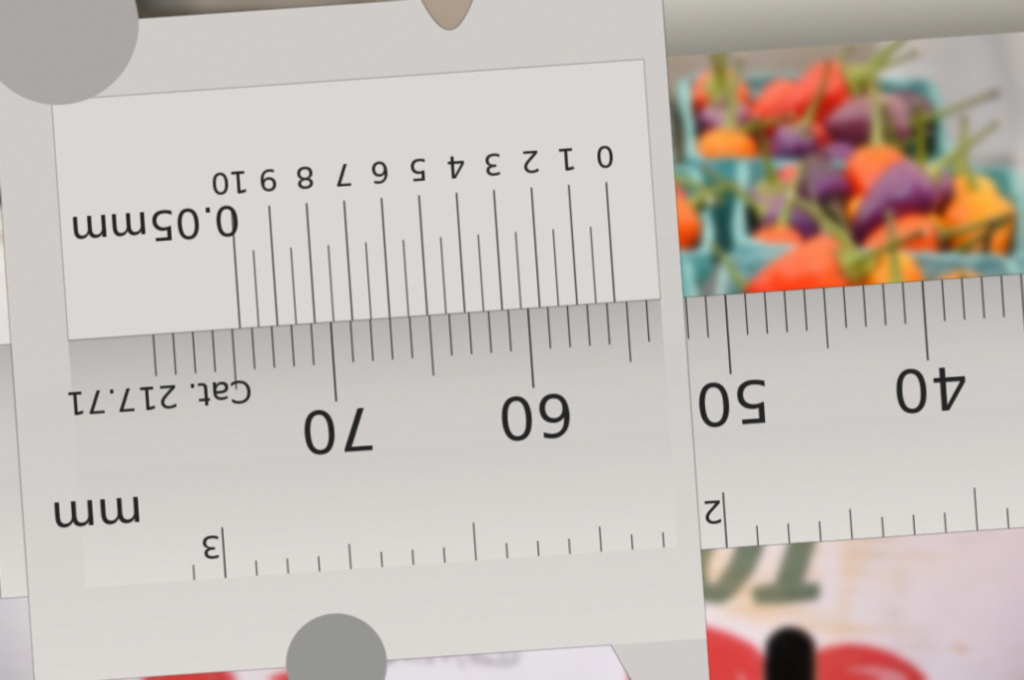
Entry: **55.6** mm
